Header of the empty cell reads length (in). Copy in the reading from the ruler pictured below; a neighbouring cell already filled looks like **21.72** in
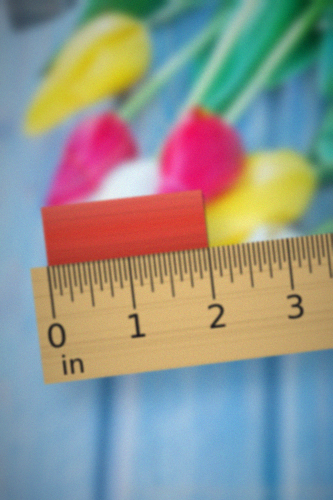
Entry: **2** in
